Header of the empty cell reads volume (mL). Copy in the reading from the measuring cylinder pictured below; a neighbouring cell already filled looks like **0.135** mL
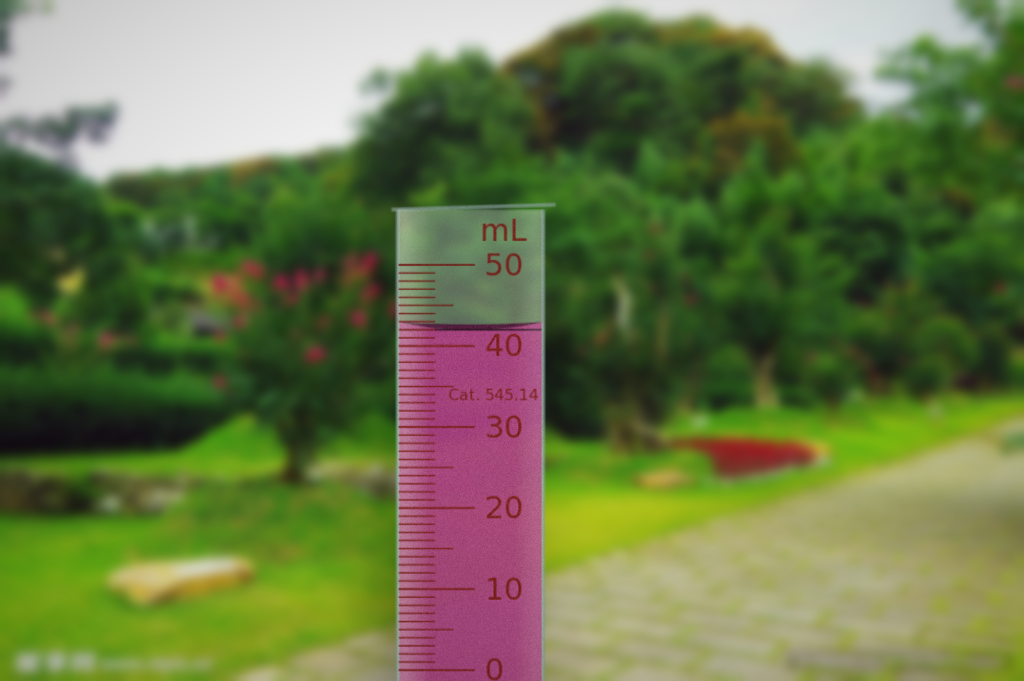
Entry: **42** mL
